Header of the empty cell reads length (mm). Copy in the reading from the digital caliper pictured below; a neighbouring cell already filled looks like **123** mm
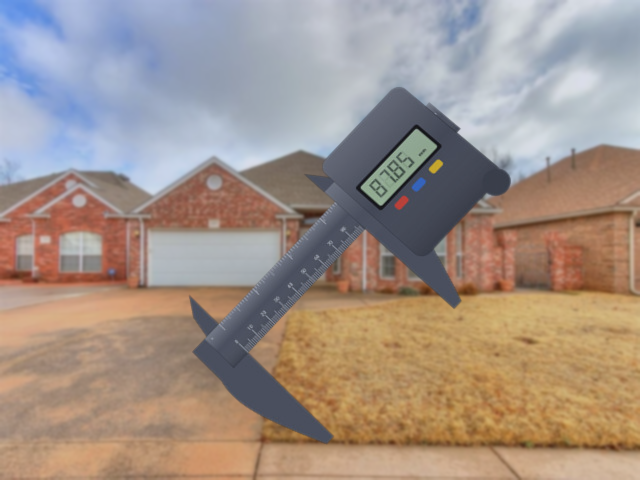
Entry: **87.85** mm
